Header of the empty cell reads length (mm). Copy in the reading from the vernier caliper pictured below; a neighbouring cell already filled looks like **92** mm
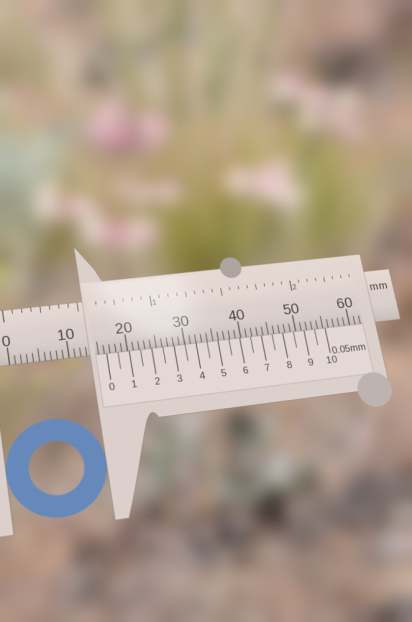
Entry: **16.4** mm
